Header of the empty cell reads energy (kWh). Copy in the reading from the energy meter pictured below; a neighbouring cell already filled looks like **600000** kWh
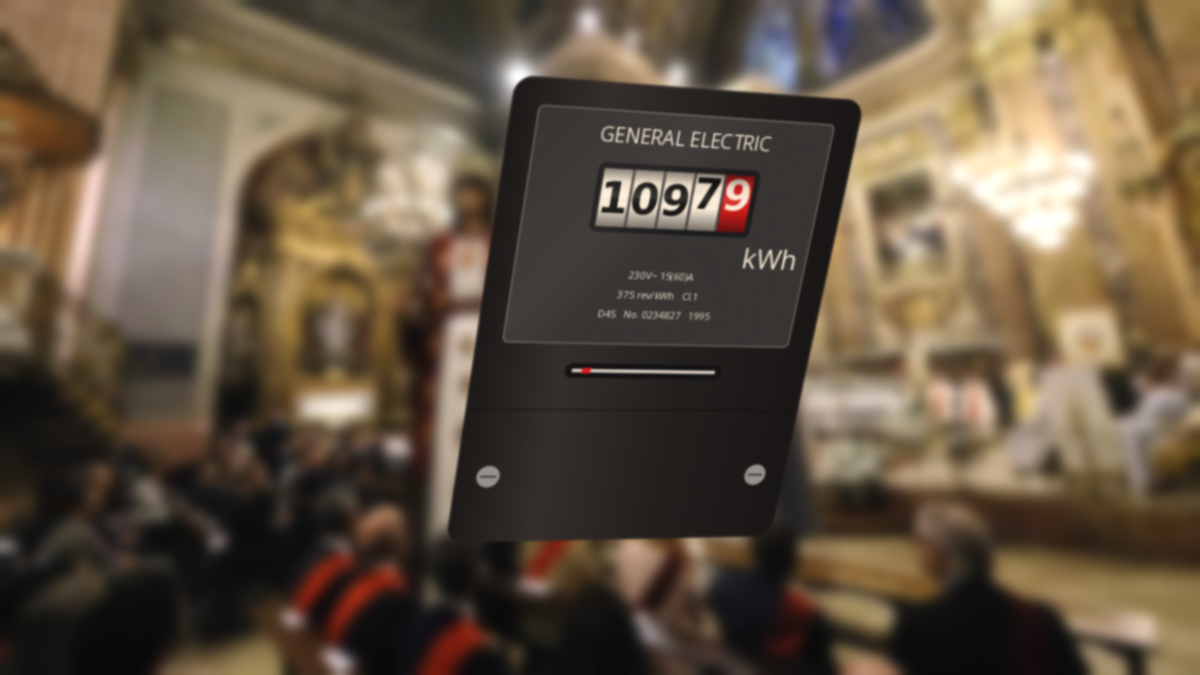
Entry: **1097.9** kWh
